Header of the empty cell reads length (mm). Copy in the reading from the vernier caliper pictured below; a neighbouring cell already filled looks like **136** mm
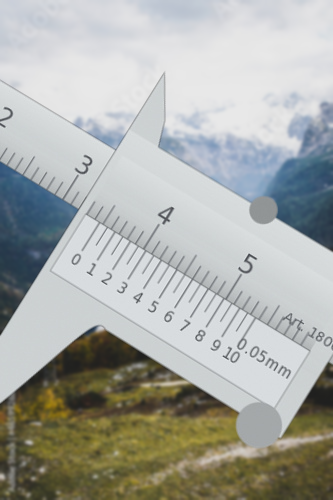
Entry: **34.6** mm
